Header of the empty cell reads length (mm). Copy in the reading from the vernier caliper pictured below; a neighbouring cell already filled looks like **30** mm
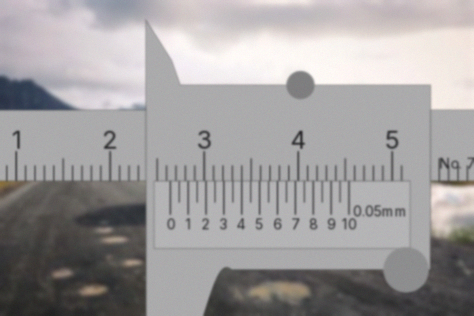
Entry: **26.4** mm
